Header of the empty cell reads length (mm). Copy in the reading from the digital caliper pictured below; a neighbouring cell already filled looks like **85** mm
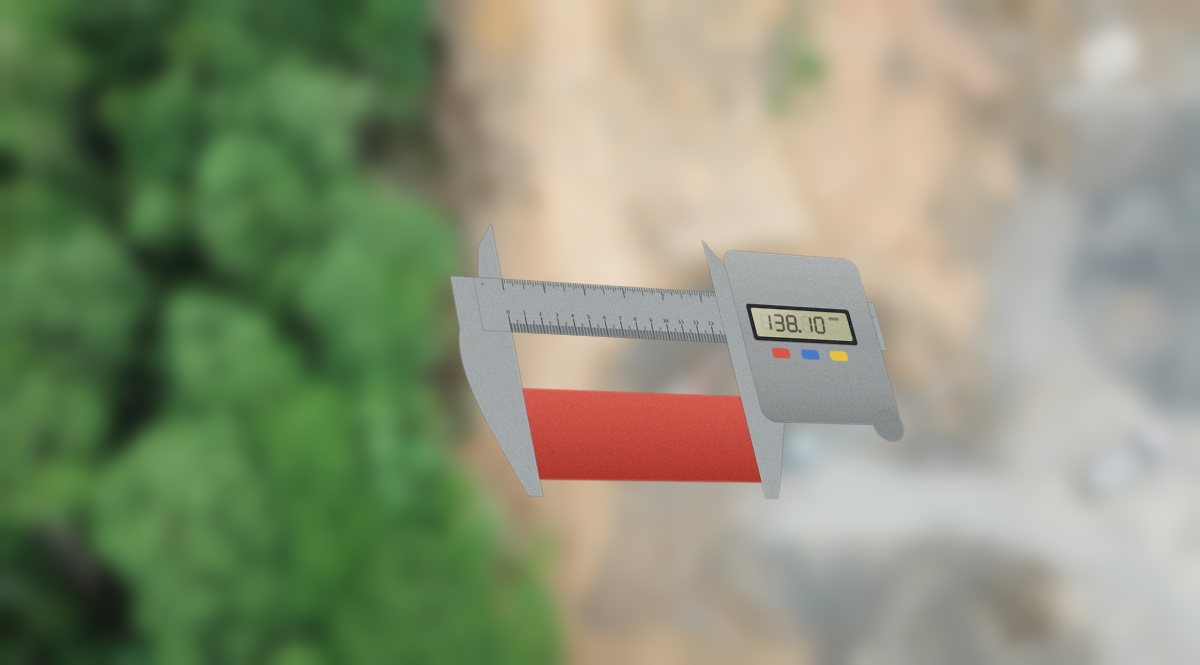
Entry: **138.10** mm
